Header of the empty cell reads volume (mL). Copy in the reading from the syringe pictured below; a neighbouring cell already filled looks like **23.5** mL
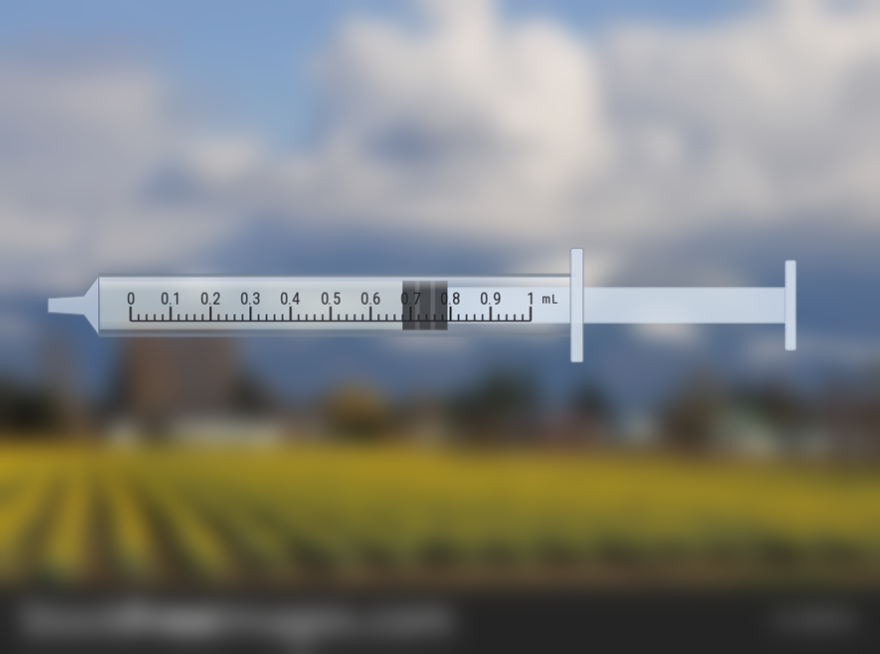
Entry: **0.68** mL
